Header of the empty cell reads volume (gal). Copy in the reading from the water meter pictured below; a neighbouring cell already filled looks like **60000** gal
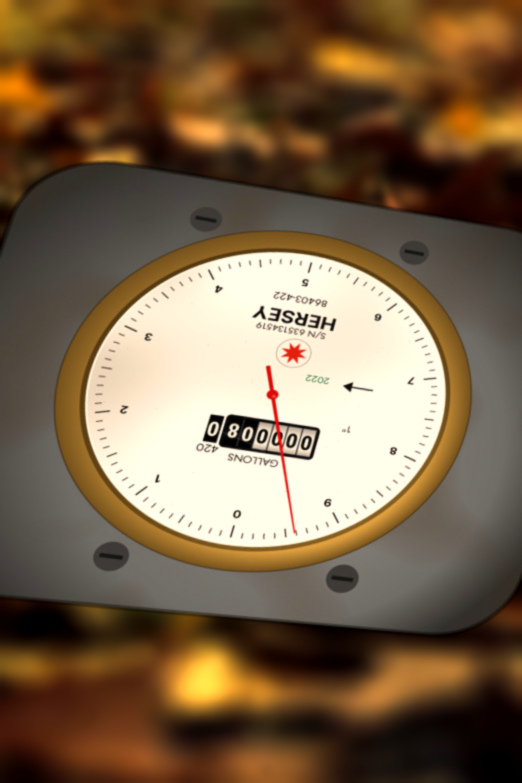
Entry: **79.4** gal
